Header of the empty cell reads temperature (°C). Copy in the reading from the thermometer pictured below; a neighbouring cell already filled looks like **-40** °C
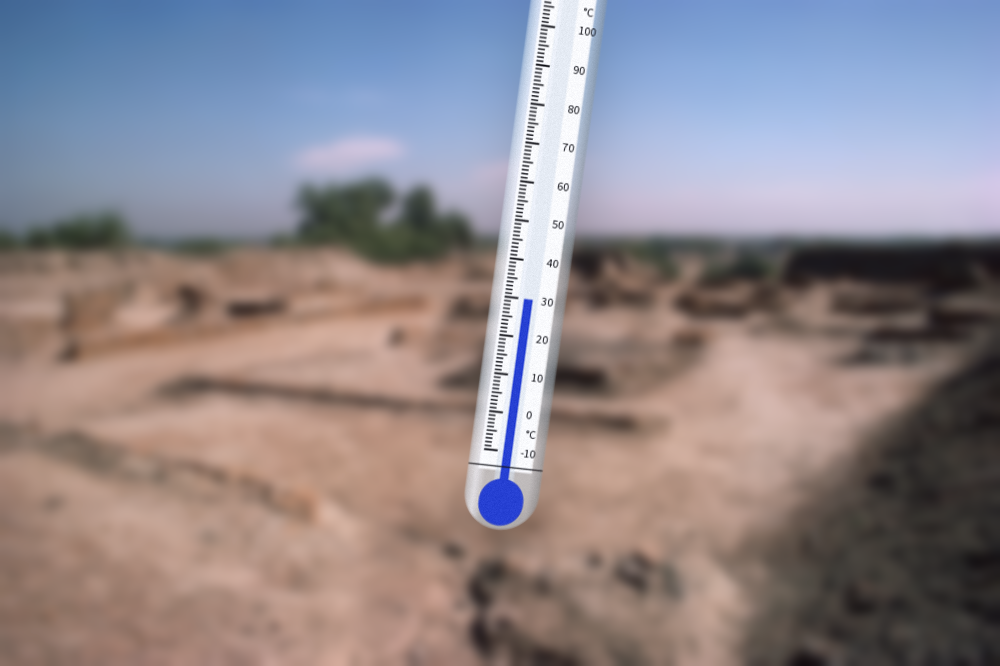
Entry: **30** °C
